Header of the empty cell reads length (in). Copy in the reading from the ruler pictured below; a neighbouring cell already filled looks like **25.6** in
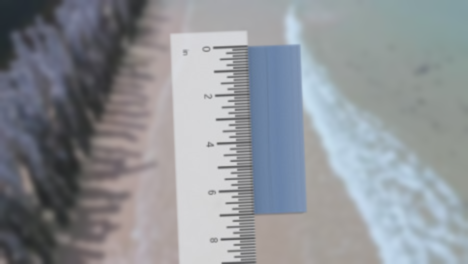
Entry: **7** in
